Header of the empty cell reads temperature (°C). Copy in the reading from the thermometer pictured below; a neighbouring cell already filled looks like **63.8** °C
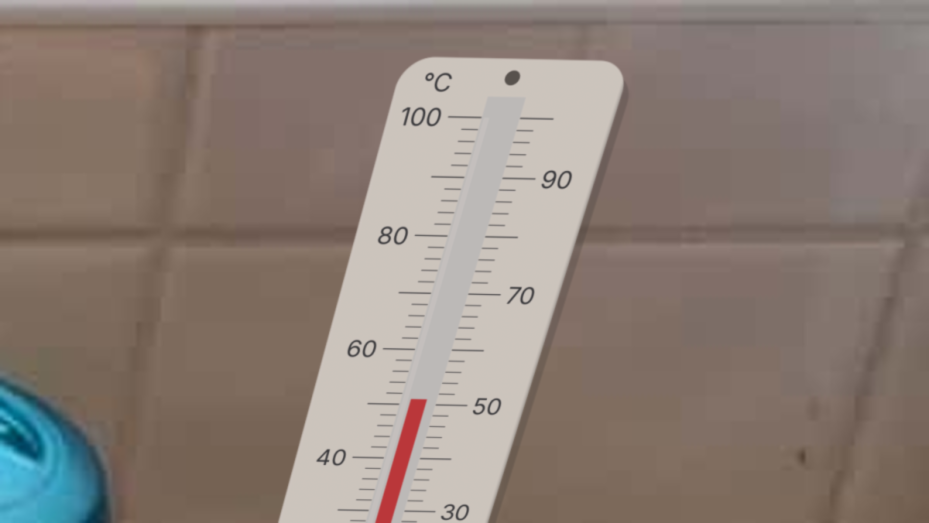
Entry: **51** °C
